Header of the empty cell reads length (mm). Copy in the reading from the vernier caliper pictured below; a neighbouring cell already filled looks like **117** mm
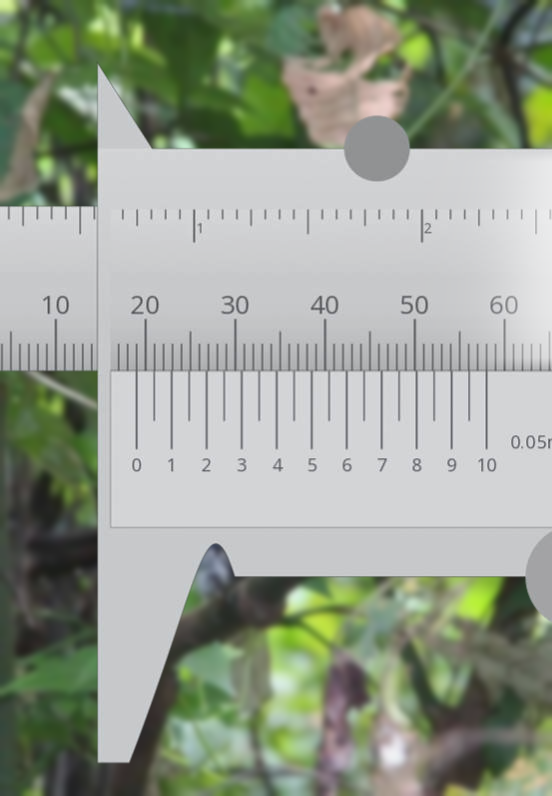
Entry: **19.0** mm
